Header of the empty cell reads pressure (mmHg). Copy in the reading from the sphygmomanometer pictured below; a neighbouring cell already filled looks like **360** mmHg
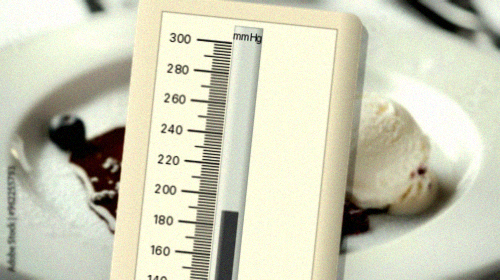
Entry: **190** mmHg
